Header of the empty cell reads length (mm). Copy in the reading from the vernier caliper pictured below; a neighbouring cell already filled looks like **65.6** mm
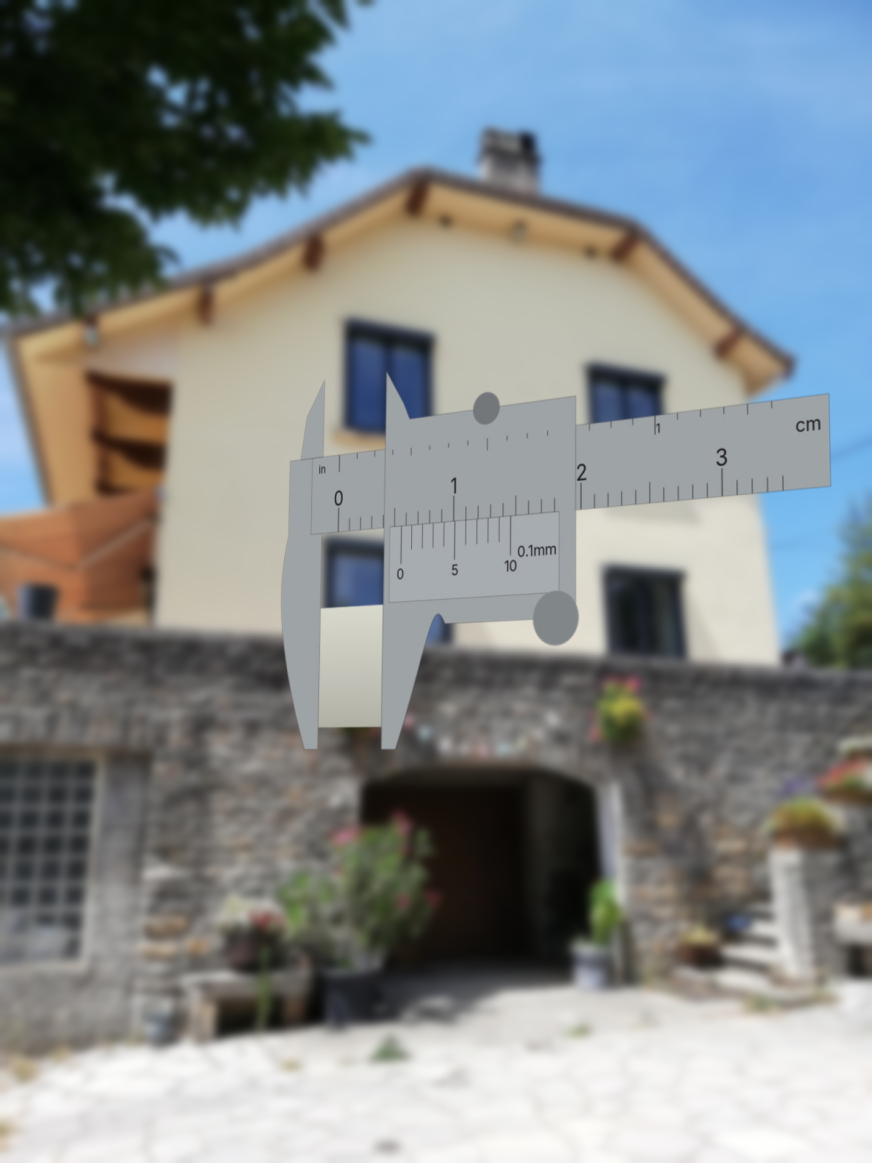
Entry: **5.6** mm
